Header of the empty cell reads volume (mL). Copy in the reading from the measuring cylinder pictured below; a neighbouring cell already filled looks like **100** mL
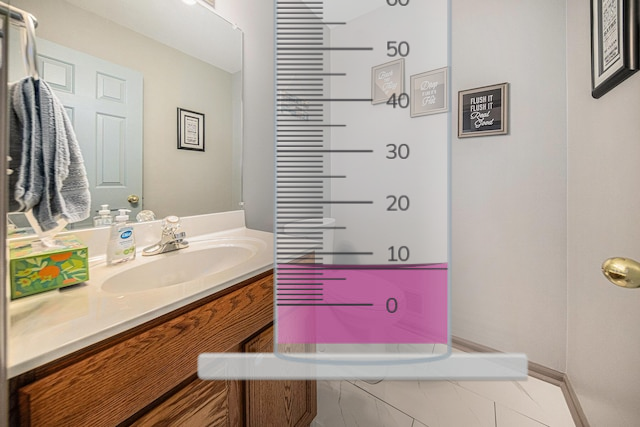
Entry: **7** mL
